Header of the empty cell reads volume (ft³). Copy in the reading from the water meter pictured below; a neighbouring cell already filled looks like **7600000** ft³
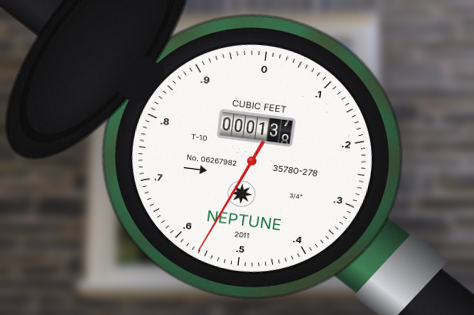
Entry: **137.56** ft³
